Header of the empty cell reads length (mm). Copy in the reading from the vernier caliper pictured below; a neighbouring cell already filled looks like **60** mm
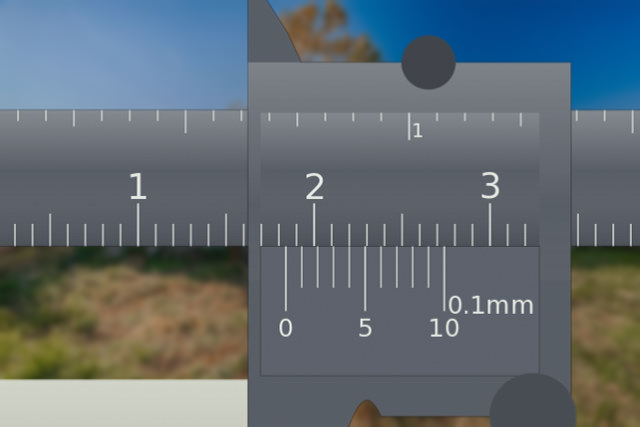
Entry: **18.4** mm
